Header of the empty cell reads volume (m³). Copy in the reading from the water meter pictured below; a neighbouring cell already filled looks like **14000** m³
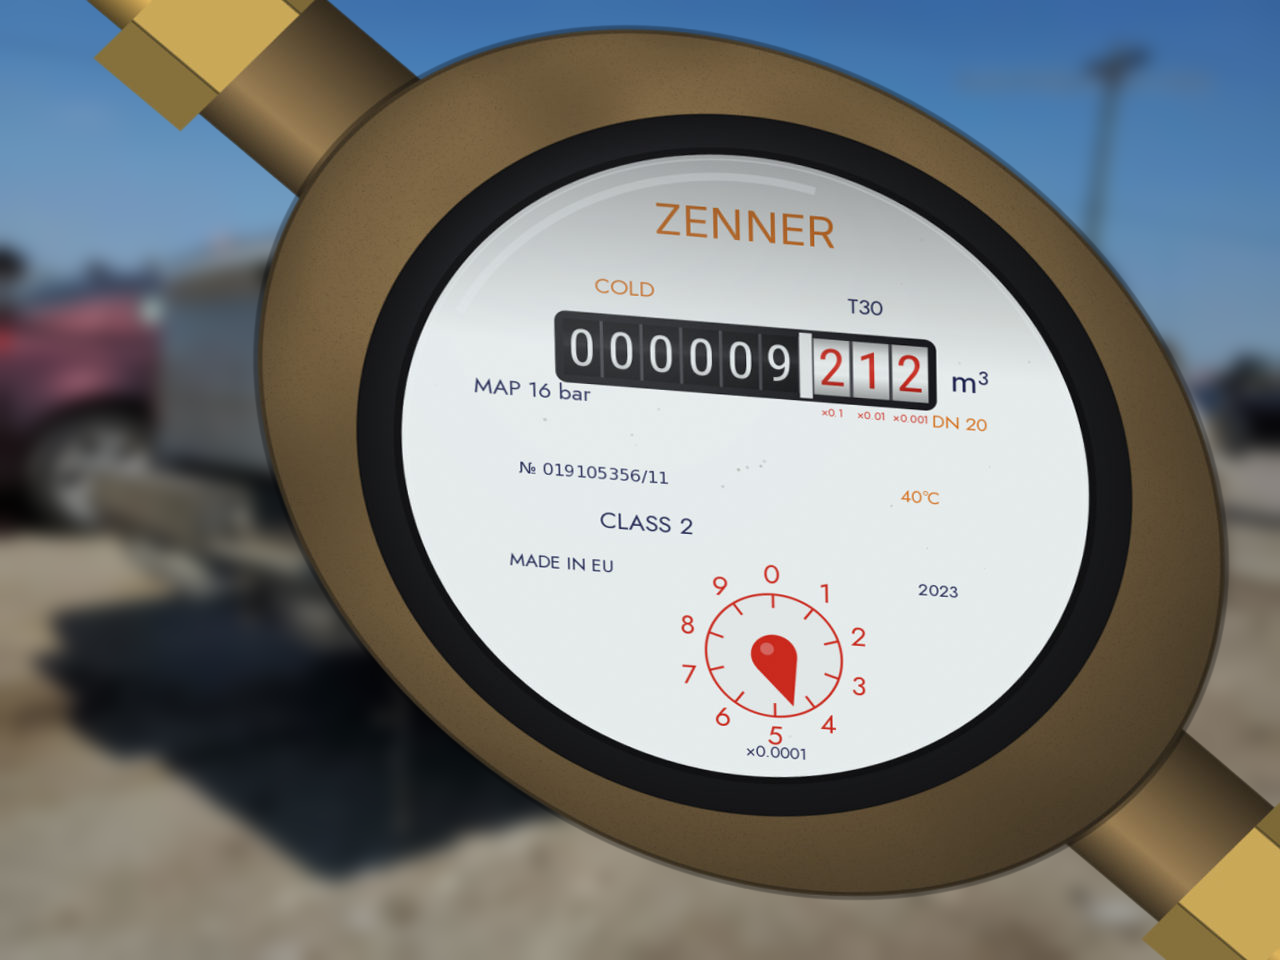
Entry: **9.2124** m³
